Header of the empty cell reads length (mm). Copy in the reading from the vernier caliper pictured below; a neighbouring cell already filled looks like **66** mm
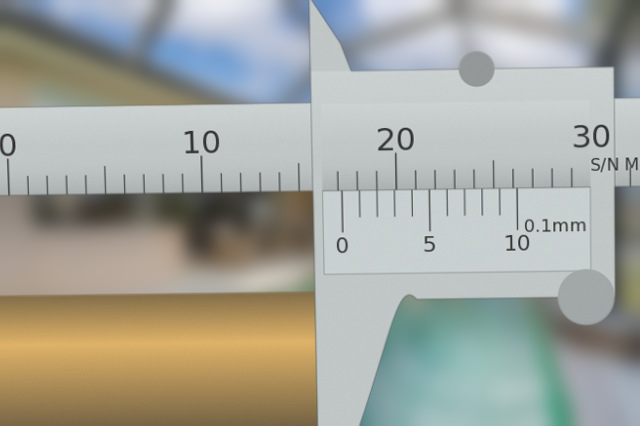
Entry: **17.2** mm
